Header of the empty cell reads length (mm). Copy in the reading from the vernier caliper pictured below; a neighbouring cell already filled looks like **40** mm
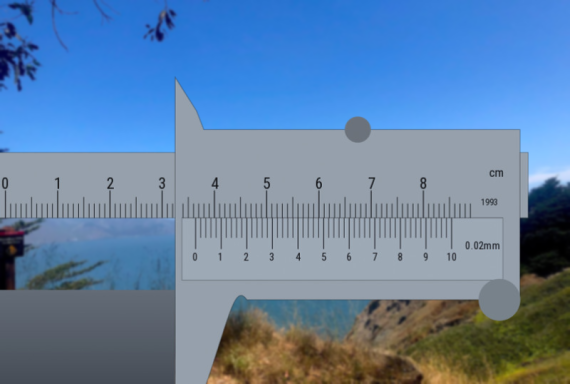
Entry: **36.4** mm
